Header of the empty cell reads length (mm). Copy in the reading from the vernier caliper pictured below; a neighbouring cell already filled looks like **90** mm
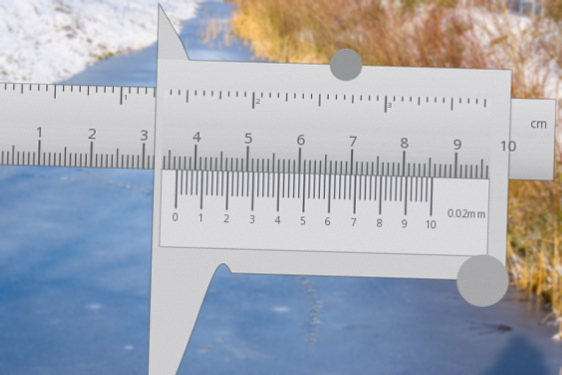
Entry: **36.5** mm
